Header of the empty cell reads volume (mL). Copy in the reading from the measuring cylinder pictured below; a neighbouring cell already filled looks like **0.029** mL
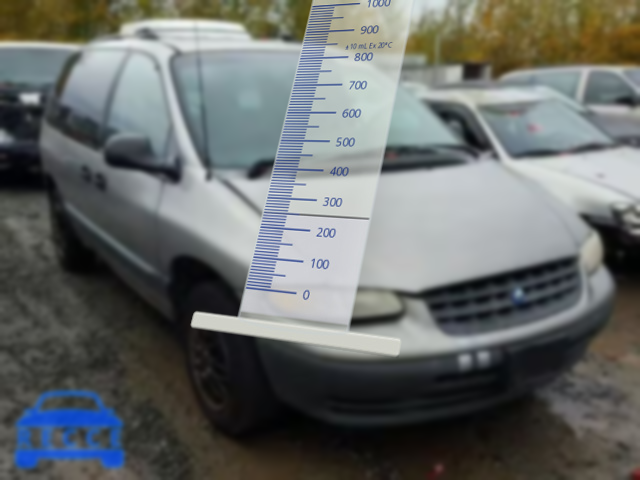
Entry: **250** mL
